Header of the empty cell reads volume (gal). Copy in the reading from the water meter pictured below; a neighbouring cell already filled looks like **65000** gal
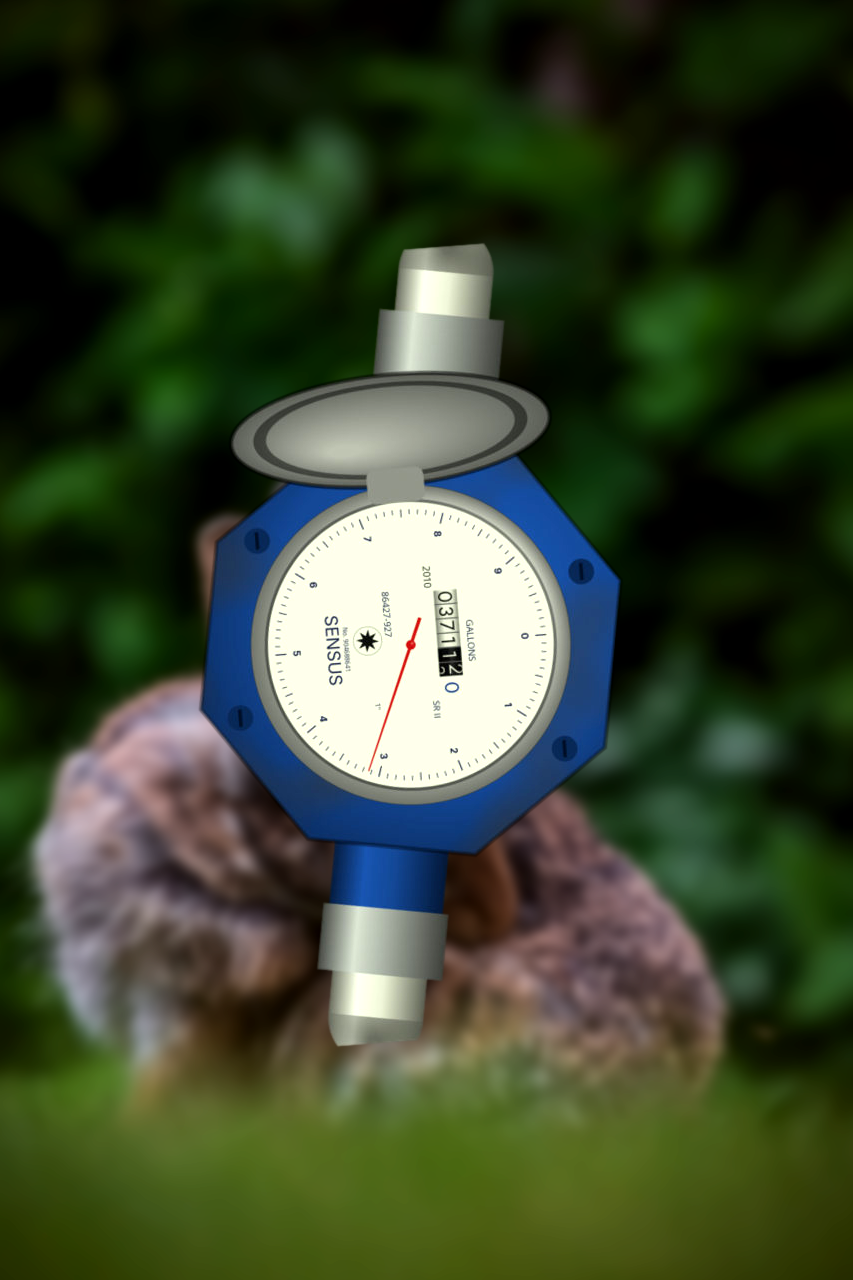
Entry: **371123.1** gal
